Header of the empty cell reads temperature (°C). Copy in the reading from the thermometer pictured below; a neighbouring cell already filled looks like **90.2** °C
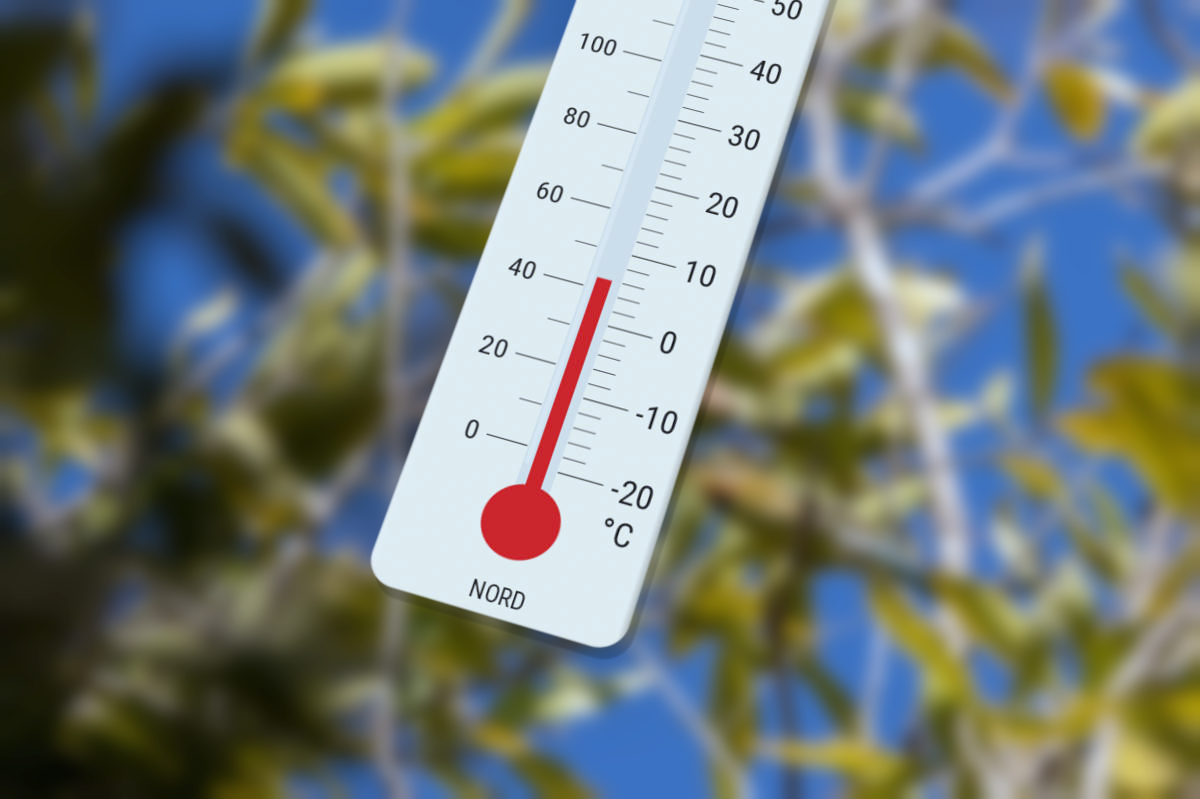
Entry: **6** °C
